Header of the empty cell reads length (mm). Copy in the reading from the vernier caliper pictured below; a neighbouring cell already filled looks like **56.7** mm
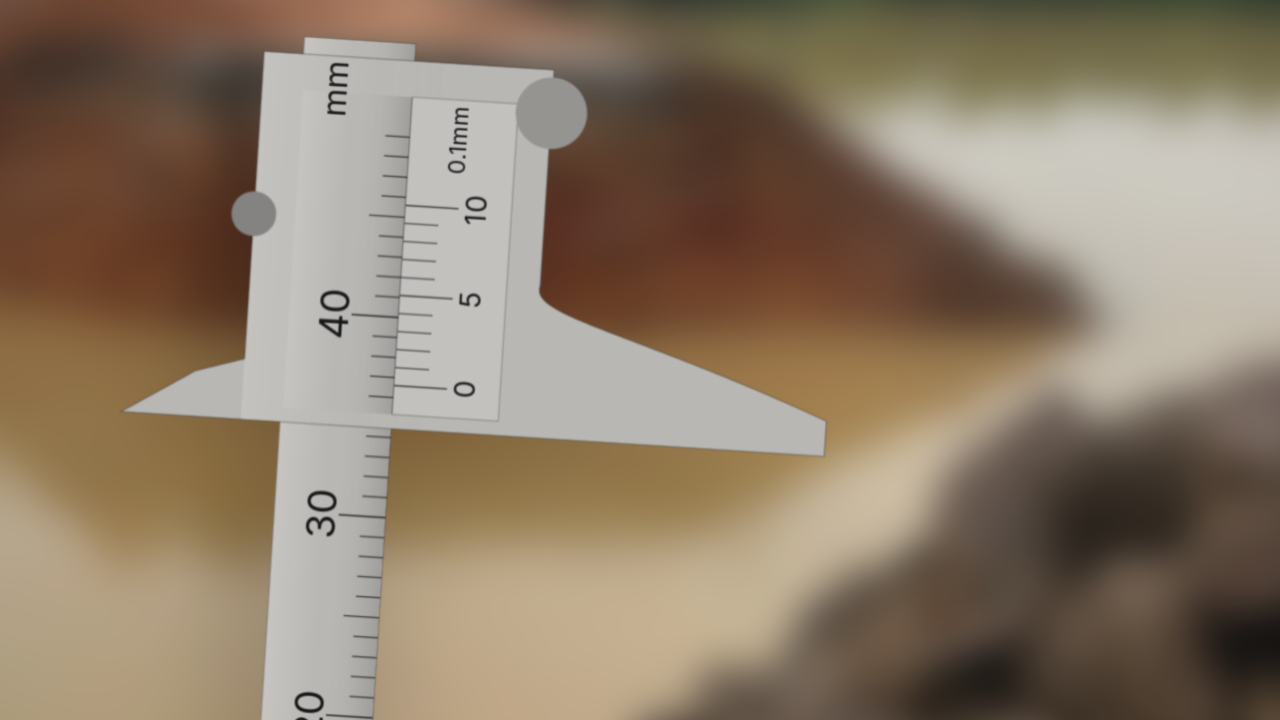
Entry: **36.6** mm
